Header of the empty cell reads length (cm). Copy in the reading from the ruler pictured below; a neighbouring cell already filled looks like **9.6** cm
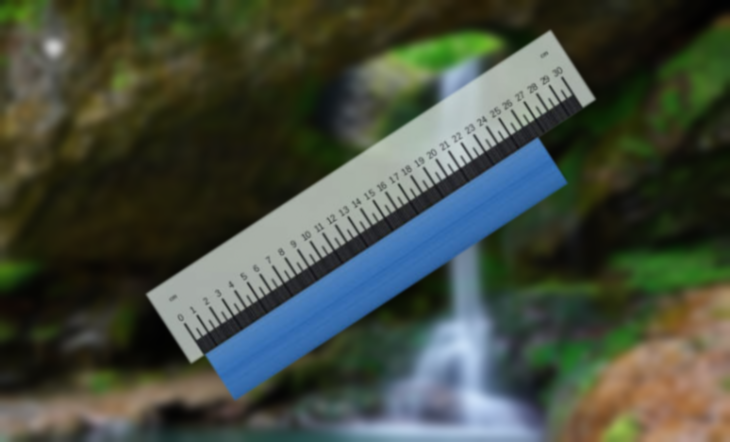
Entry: **26.5** cm
